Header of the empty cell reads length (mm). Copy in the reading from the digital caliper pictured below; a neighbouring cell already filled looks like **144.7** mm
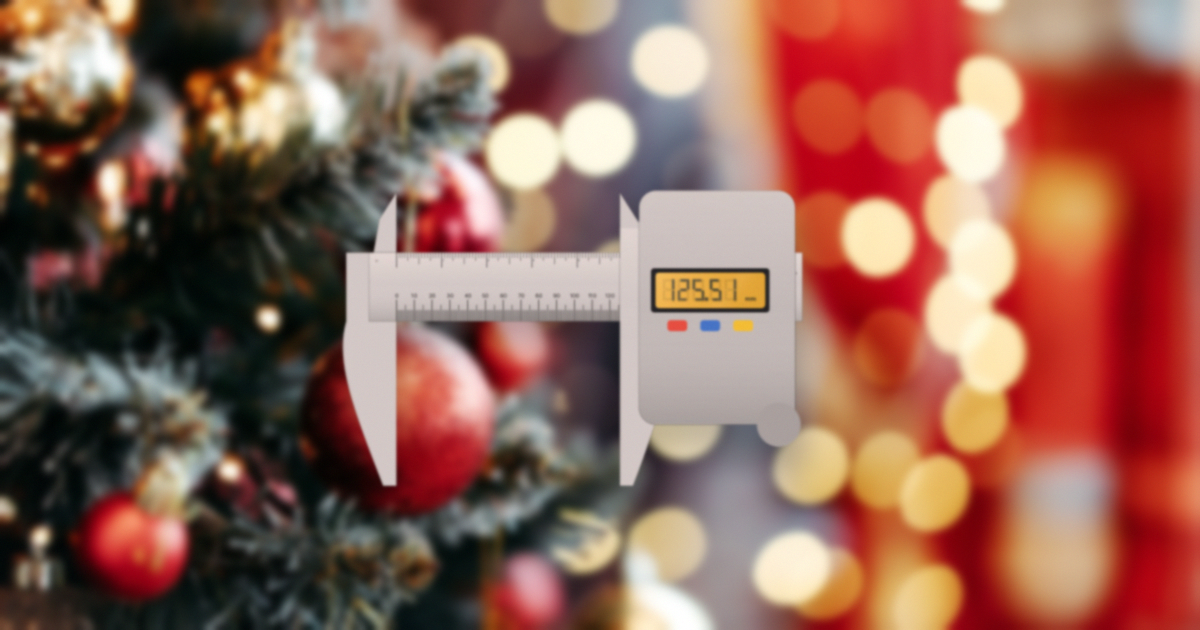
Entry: **125.51** mm
